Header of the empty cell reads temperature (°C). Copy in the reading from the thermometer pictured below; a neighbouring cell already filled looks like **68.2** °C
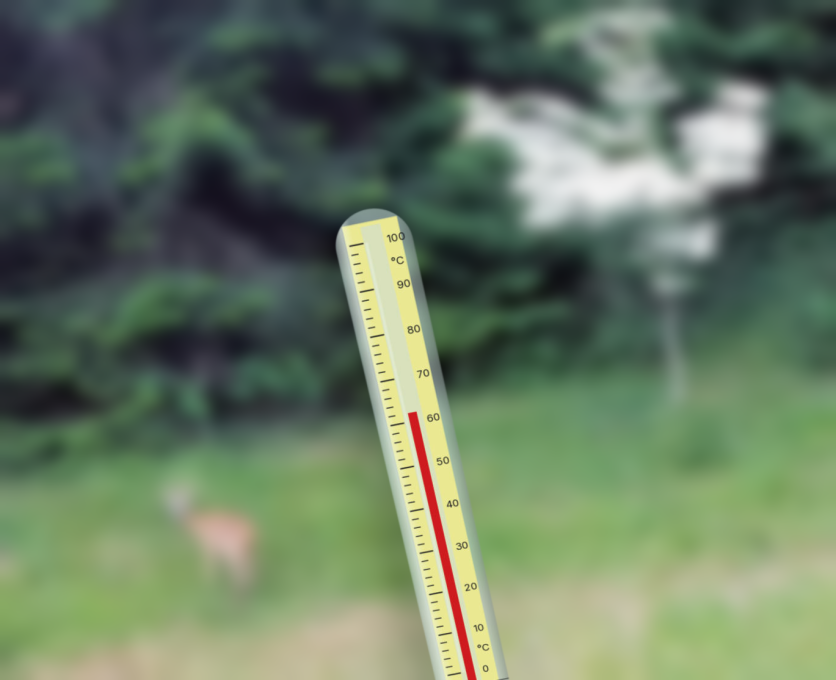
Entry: **62** °C
